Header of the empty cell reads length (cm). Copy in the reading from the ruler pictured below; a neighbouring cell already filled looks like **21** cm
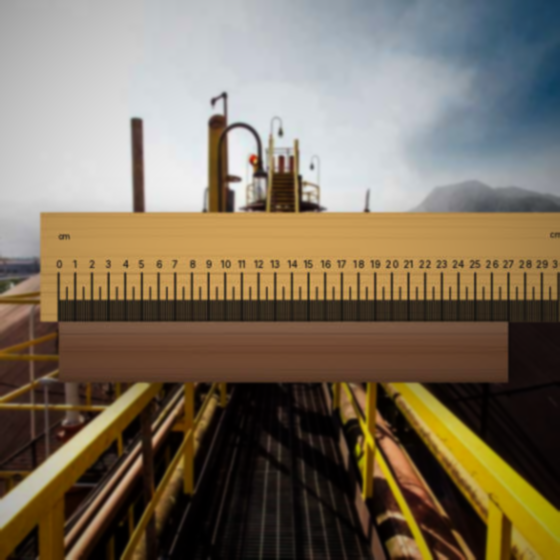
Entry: **27** cm
